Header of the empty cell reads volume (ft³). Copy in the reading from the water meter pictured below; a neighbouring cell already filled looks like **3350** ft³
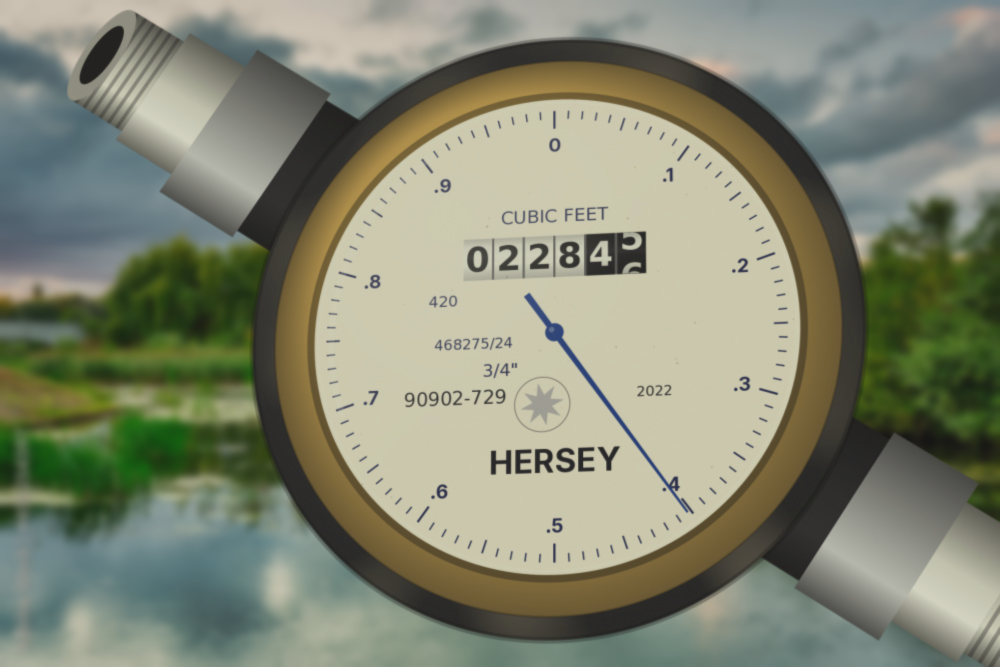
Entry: **22845.40** ft³
